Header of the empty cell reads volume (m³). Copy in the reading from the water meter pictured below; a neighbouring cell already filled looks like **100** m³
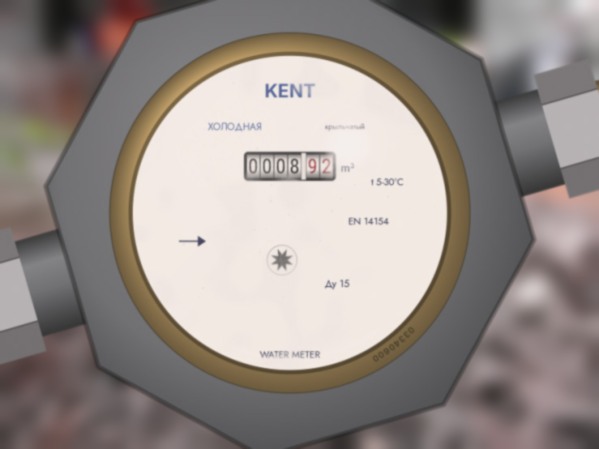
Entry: **8.92** m³
